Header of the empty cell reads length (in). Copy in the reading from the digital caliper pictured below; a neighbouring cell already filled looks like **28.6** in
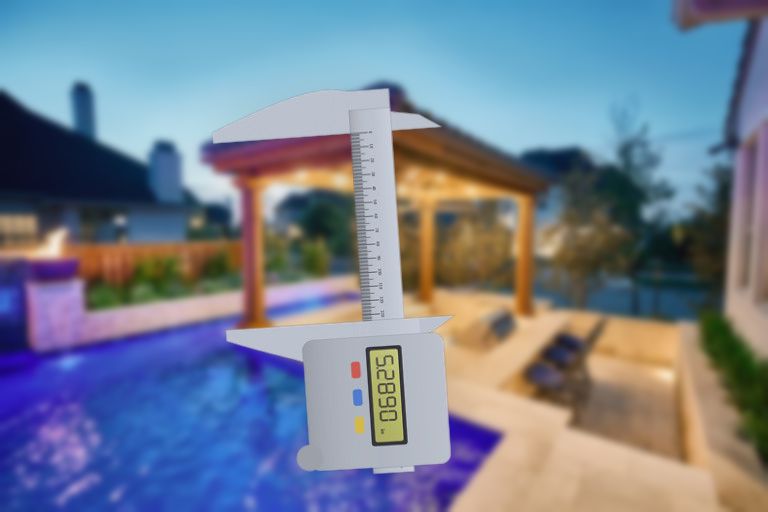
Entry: **5.2890** in
